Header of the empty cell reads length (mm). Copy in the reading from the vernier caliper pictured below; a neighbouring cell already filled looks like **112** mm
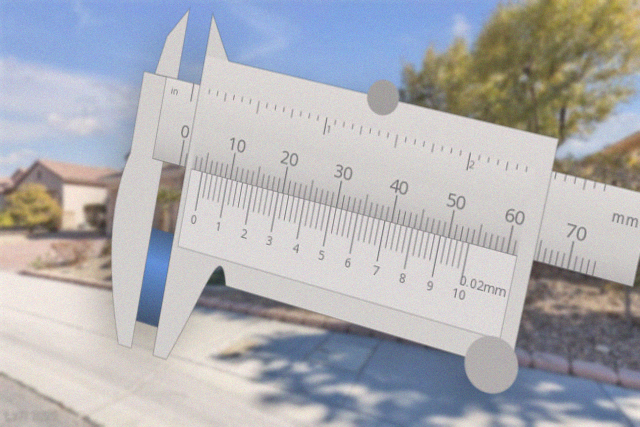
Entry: **4.5** mm
